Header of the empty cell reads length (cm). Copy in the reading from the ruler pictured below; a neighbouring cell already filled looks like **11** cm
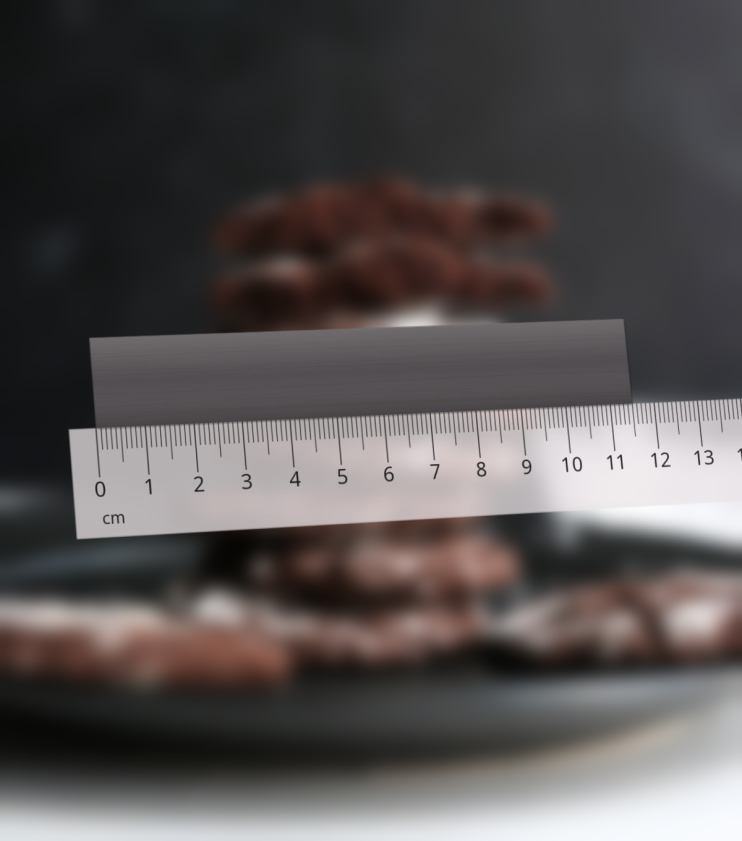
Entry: **11.5** cm
